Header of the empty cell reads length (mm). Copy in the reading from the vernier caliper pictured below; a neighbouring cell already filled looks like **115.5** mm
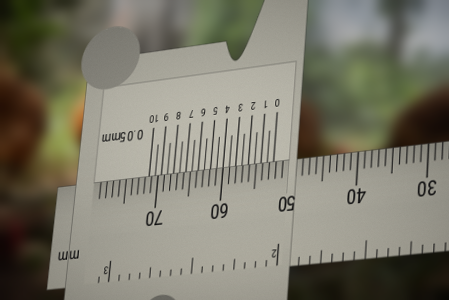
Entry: **52.4** mm
